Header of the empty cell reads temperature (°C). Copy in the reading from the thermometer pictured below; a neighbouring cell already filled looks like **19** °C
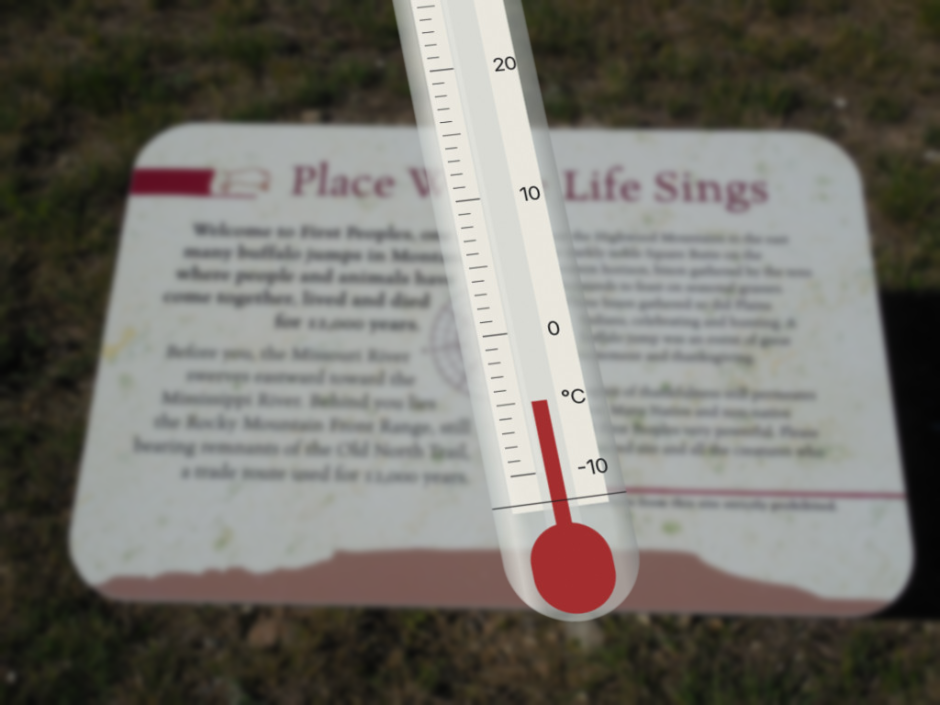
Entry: **-5** °C
